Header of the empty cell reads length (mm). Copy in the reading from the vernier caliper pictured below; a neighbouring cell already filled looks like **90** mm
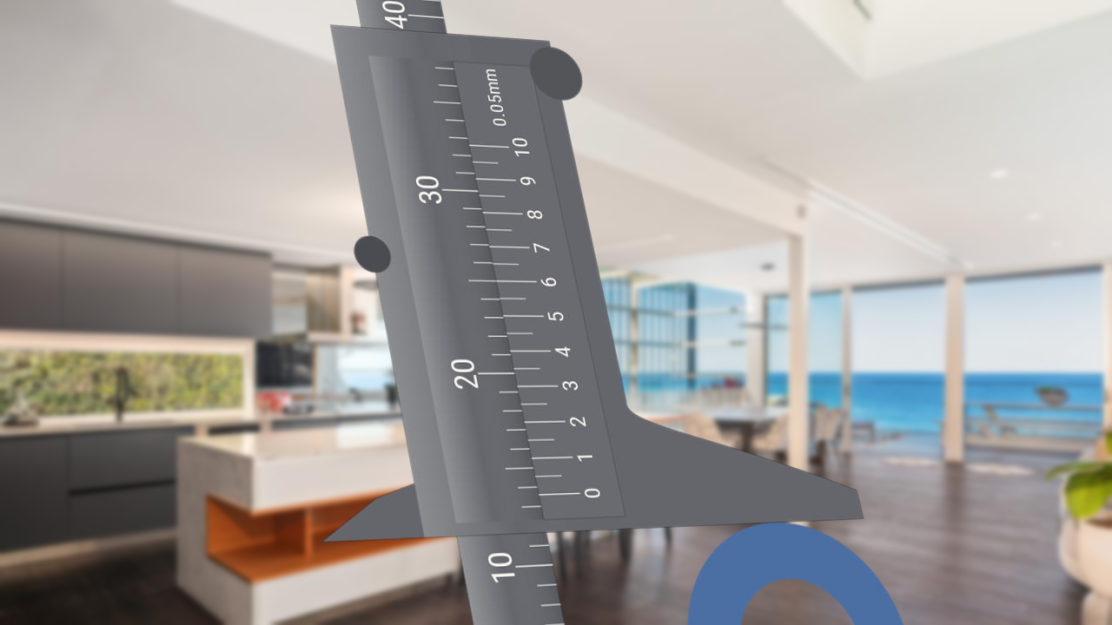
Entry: **13.6** mm
